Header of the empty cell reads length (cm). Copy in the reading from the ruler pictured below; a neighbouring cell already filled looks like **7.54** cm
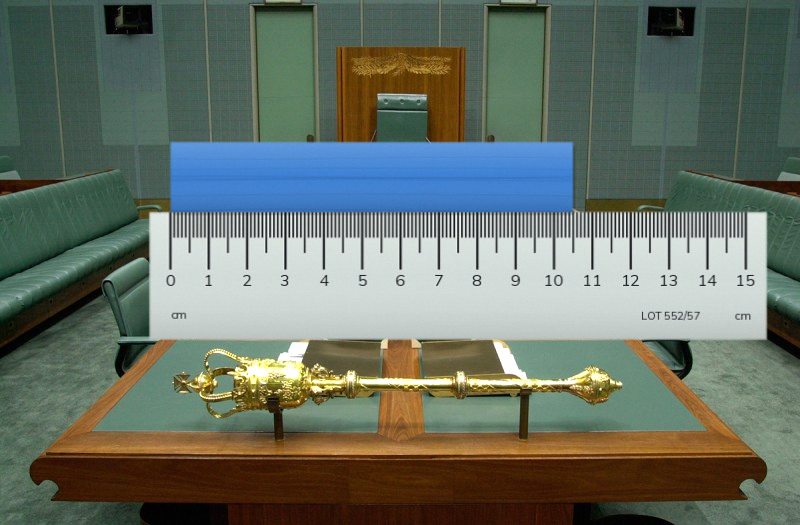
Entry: **10.5** cm
